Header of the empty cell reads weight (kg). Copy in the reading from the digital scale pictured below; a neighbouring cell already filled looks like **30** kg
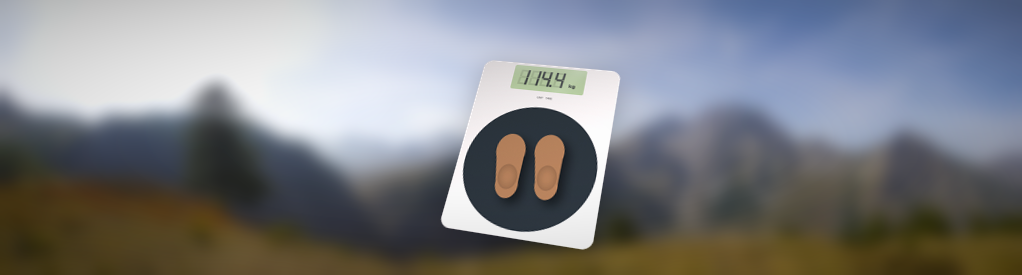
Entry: **114.4** kg
